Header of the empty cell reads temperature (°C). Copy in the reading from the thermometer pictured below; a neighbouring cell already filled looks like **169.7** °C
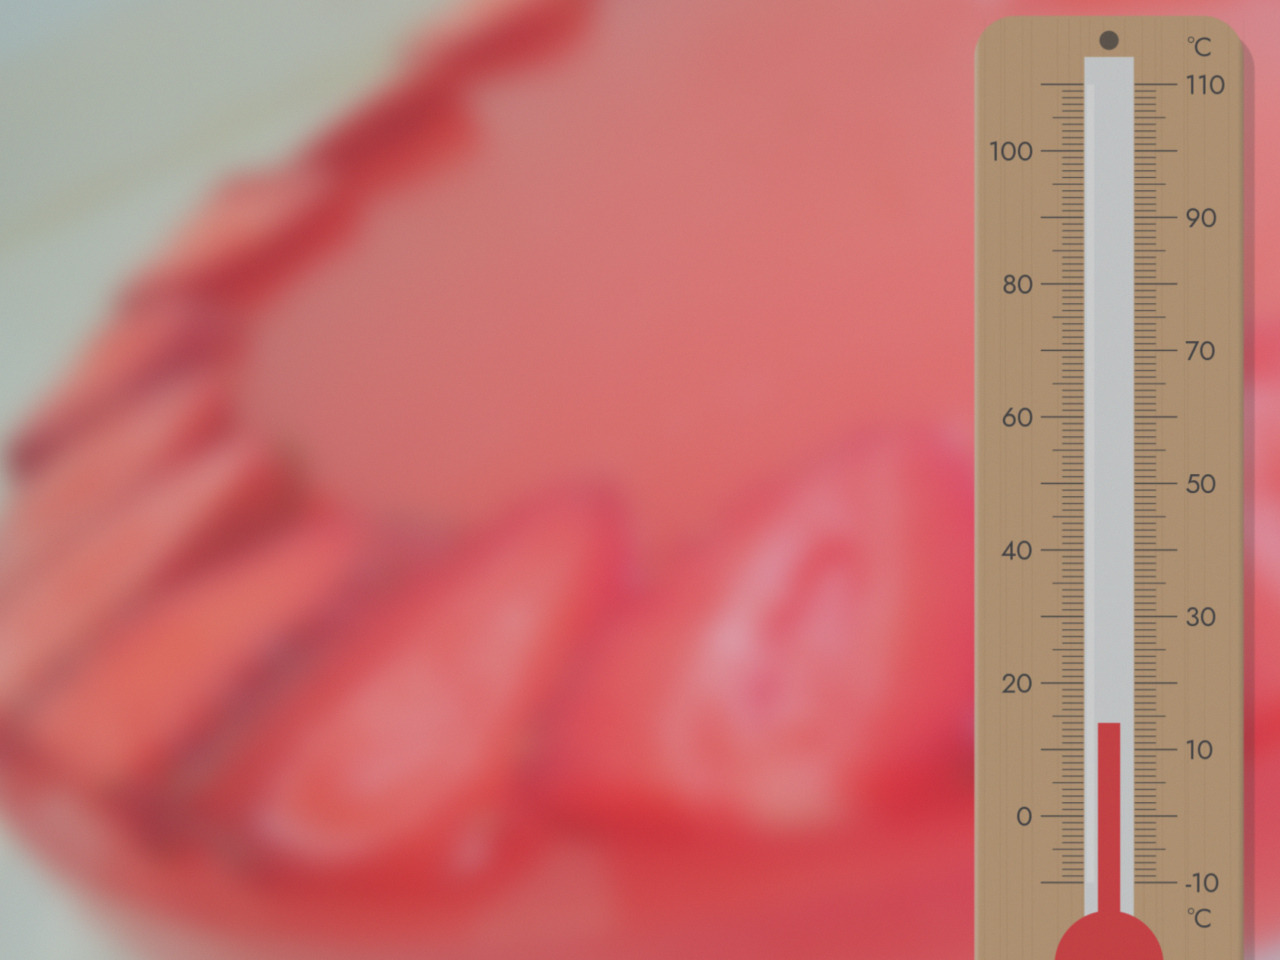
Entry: **14** °C
